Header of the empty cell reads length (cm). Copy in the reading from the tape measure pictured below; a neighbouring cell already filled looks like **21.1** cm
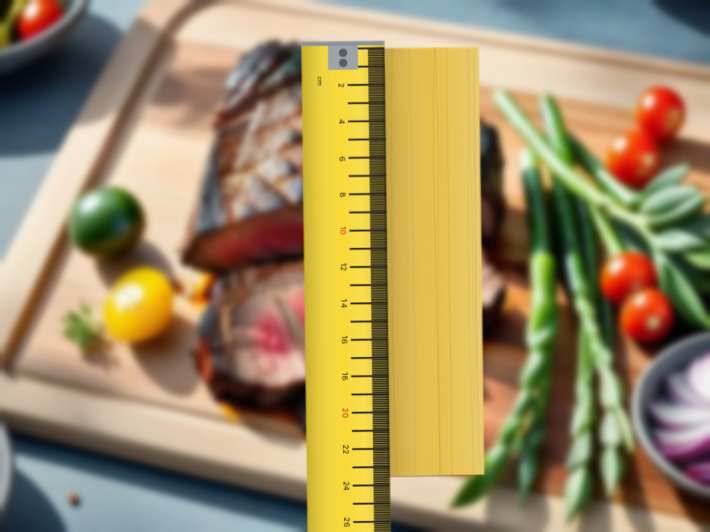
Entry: **23.5** cm
